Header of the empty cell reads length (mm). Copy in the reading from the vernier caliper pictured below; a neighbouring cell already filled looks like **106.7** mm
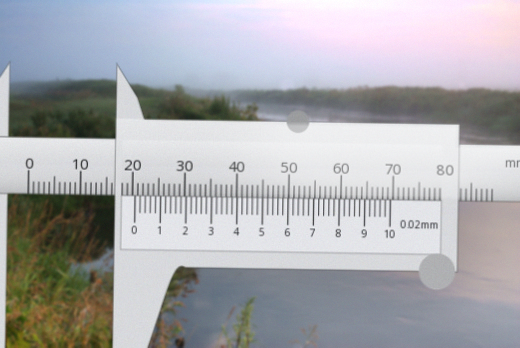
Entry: **20.5** mm
